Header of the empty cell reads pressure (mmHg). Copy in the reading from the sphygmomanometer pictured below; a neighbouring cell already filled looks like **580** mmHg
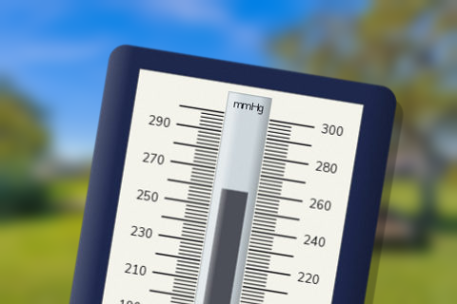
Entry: **260** mmHg
